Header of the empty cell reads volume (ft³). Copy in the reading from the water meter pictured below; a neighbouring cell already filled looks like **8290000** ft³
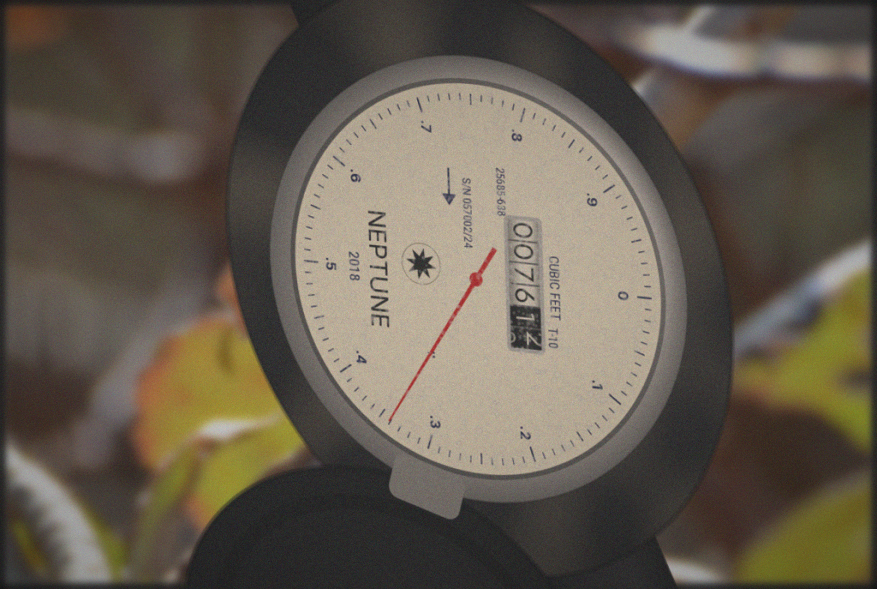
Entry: **7612.34** ft³
